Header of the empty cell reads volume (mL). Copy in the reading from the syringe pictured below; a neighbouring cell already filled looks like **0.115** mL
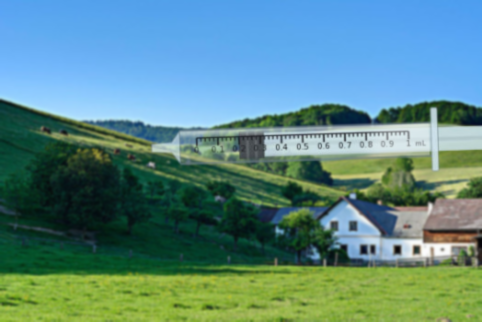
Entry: **0.2** mL
